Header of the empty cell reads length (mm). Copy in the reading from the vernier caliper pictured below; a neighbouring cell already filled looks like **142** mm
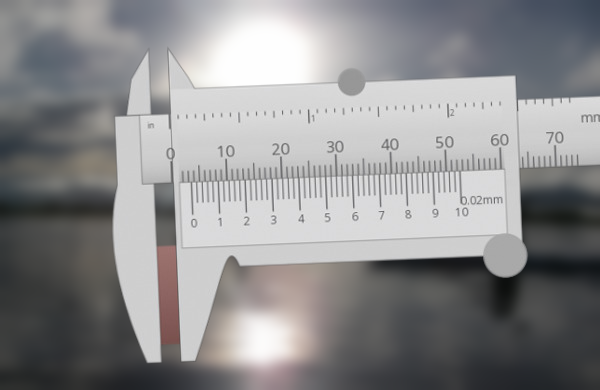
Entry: **3.5** mm
